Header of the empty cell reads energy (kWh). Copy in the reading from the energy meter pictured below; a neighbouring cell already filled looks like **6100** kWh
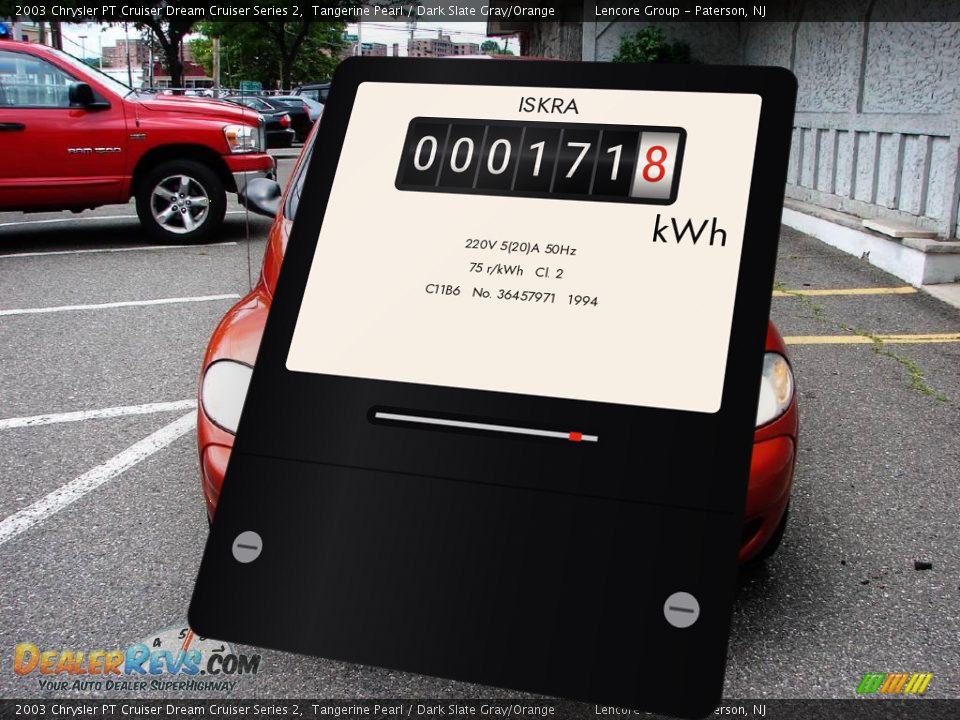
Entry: **171.8** kWh
